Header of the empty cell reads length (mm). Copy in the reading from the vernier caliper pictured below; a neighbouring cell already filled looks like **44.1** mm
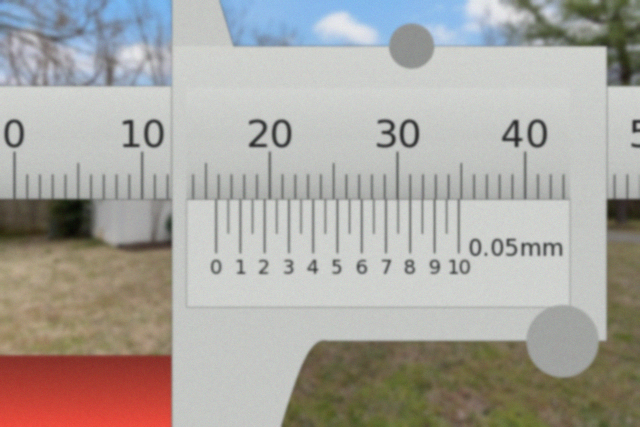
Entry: **15.8** mm
